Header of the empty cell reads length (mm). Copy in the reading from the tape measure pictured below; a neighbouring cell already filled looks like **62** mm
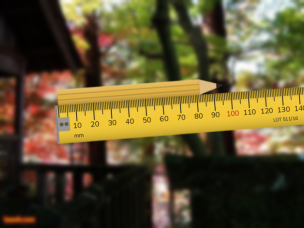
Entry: **95** mm
